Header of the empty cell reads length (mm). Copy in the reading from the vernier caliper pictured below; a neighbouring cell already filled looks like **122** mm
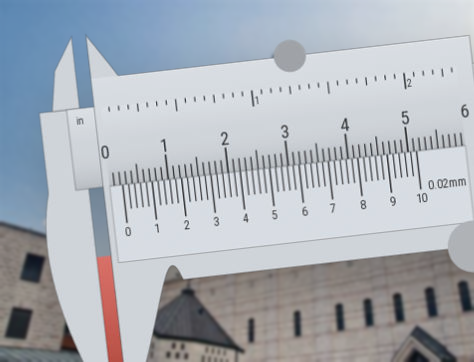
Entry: **2.4** mm
